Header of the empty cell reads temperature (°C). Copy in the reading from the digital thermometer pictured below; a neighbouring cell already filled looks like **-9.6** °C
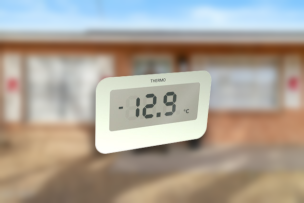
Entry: **-12.9** °C
